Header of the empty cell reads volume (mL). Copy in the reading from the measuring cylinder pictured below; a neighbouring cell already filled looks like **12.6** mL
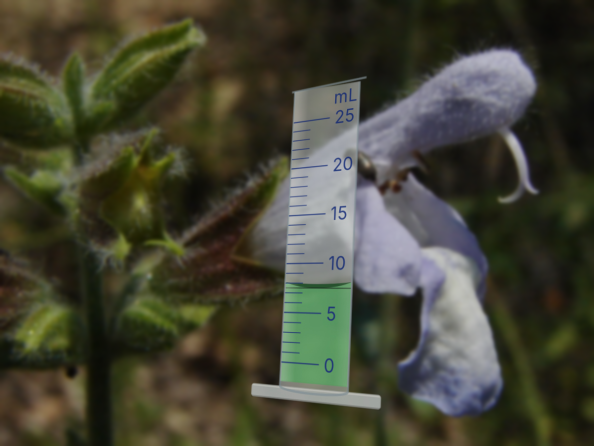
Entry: **7.5** mL
